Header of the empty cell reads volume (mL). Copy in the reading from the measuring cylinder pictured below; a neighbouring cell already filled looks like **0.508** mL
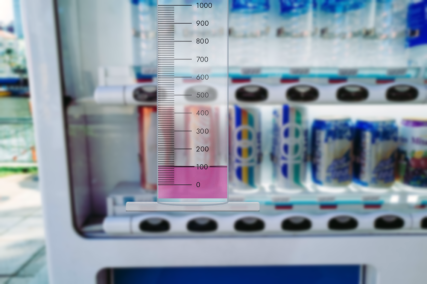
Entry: **100** mL
